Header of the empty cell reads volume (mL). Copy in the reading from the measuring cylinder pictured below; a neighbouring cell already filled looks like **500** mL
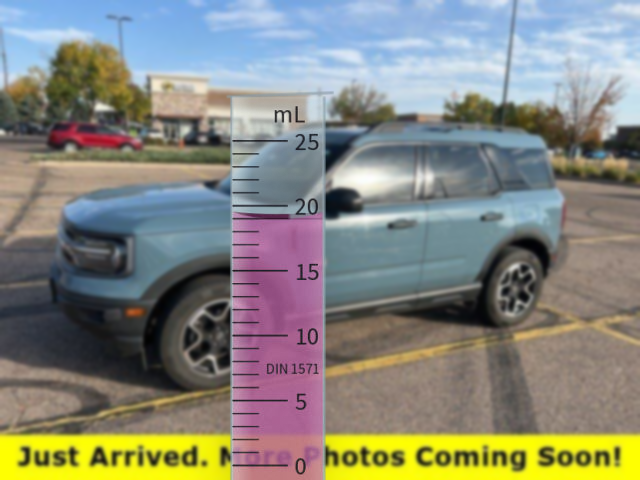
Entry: **19** mL
